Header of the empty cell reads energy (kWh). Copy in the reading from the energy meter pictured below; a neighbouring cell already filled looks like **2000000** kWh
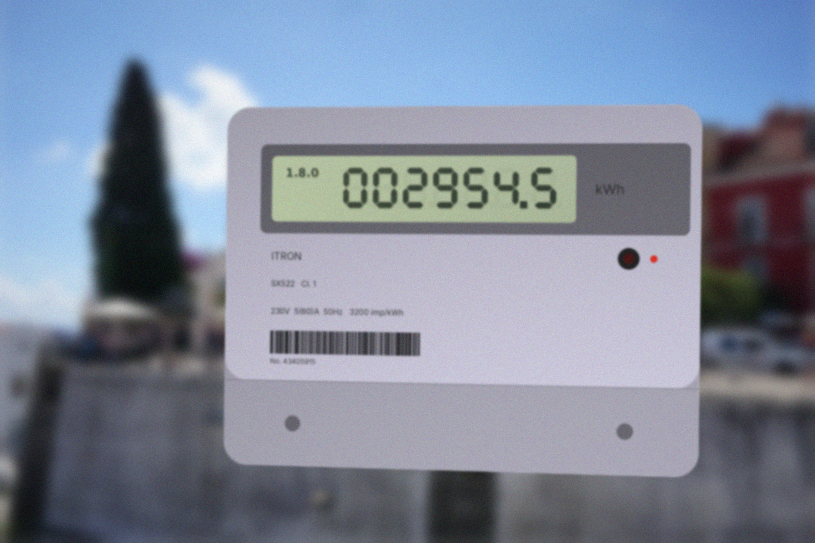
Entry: **2954.5** kWh
